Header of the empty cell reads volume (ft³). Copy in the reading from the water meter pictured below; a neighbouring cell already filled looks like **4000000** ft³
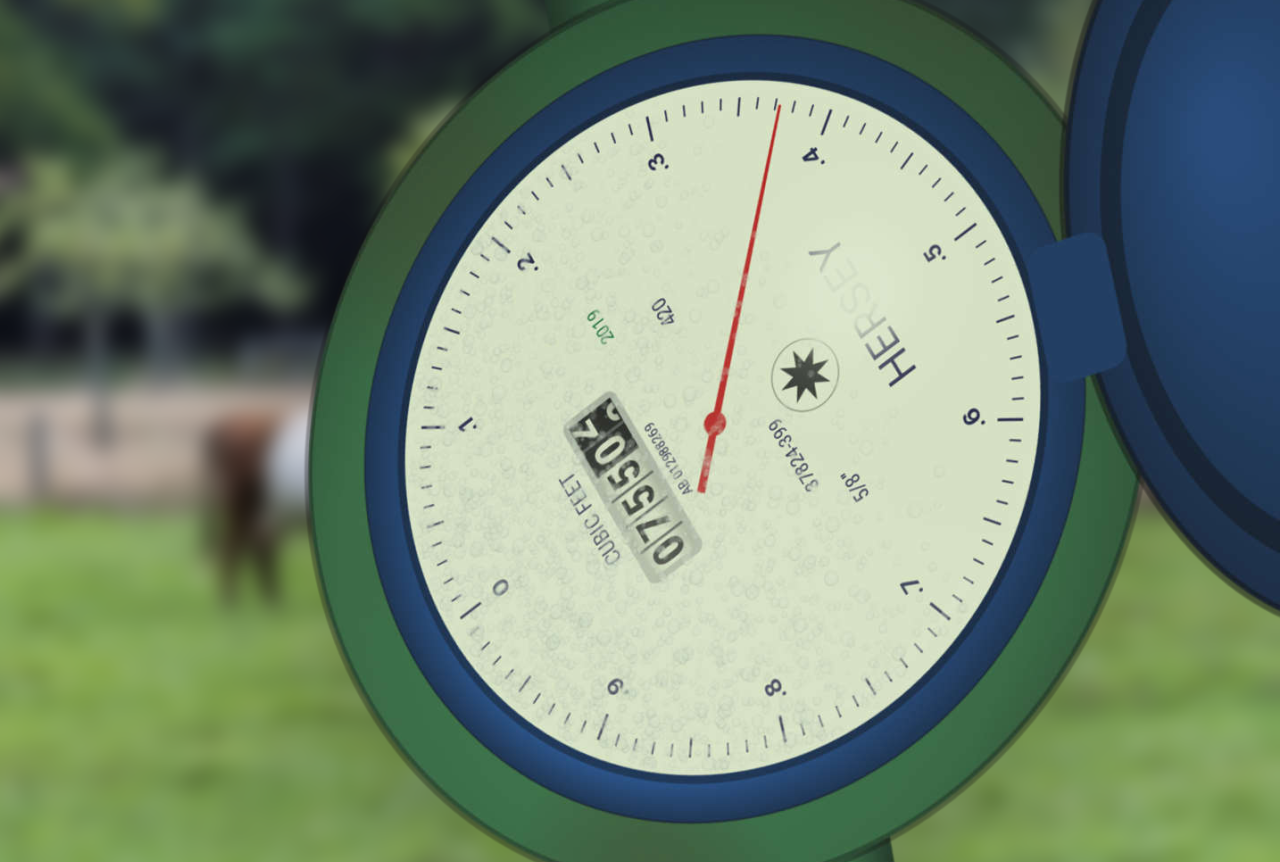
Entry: **75502.37** ft³
